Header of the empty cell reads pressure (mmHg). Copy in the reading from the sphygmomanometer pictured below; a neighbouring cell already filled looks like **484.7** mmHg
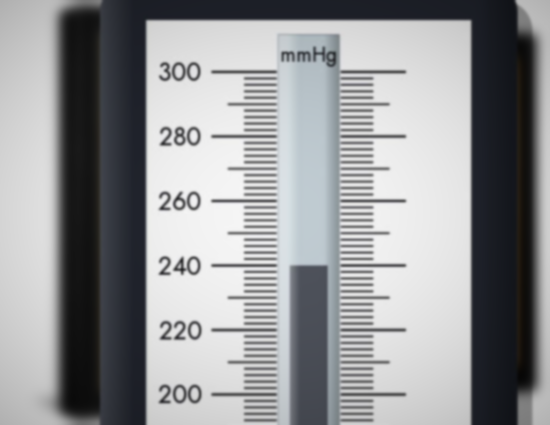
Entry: **240** mmHg
